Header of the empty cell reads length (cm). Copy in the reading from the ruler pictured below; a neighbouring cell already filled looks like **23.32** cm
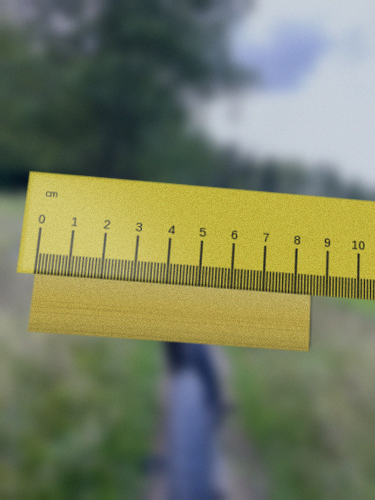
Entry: **8.5** cm
